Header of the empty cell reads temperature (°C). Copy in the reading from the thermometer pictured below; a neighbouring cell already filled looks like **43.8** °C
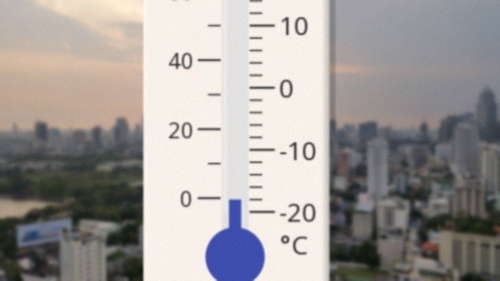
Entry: **-18** °C
